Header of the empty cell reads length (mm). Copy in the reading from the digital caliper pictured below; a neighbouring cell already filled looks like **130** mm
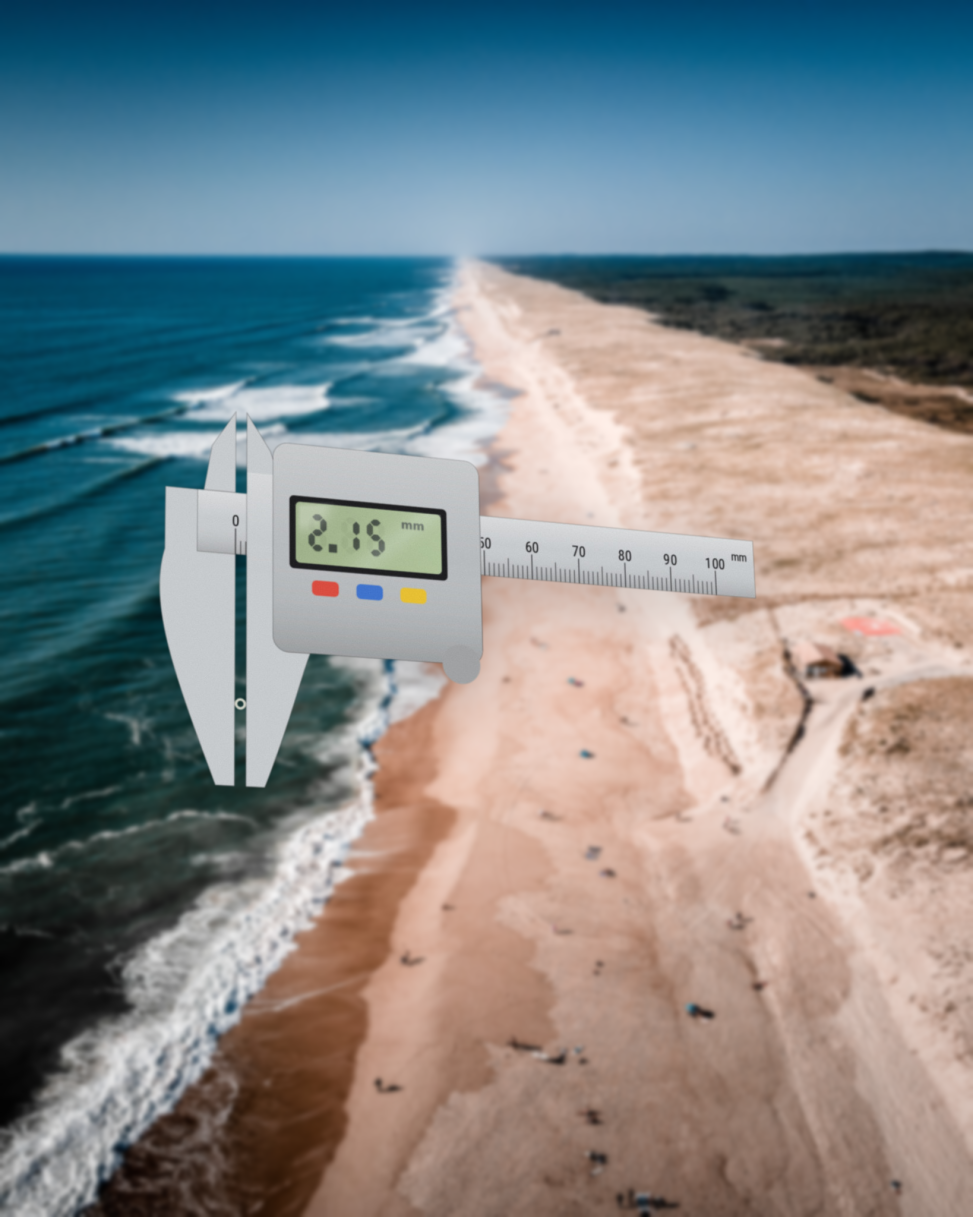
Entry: **2.15** mm
